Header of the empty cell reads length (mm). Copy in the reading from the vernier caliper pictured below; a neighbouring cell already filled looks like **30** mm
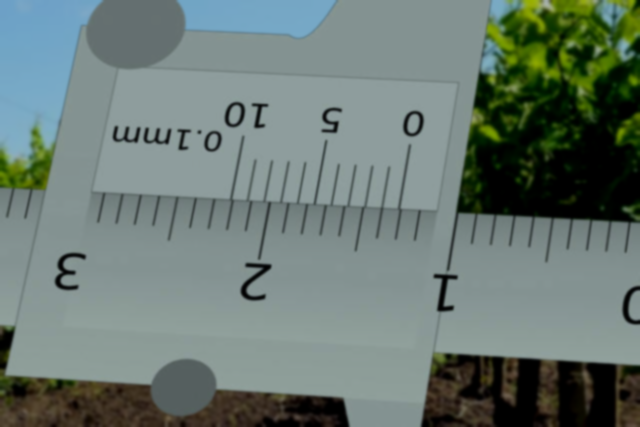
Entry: **13.1** mm
